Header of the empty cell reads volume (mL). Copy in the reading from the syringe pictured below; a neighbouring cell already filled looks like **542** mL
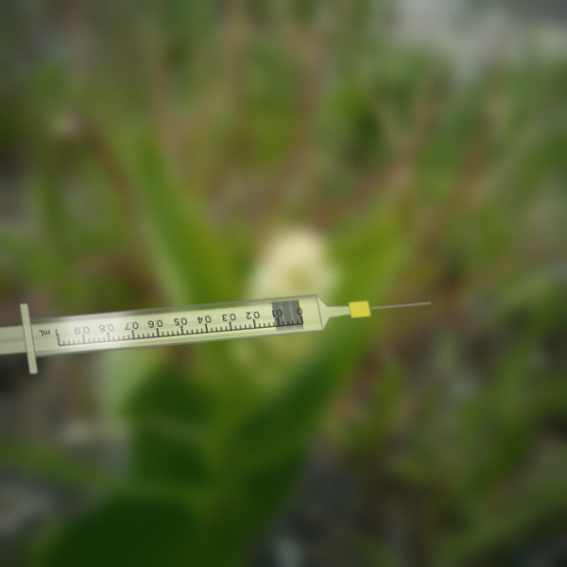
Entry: **0** mL
